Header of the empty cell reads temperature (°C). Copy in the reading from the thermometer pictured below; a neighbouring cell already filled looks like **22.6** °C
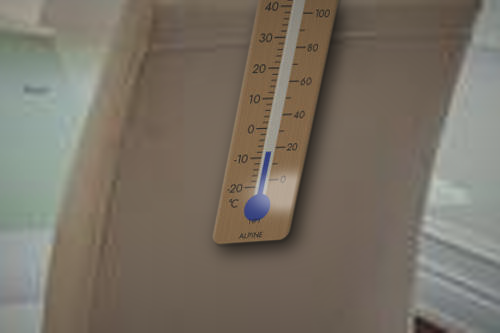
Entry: **-8** °C
